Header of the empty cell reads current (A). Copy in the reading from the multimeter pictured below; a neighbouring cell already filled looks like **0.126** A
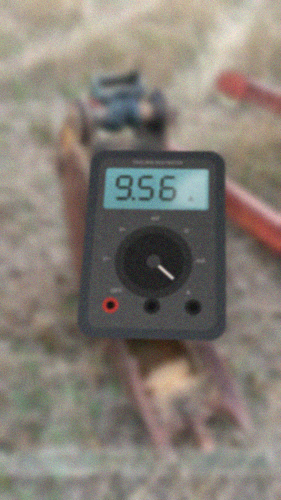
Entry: **9.56** A
